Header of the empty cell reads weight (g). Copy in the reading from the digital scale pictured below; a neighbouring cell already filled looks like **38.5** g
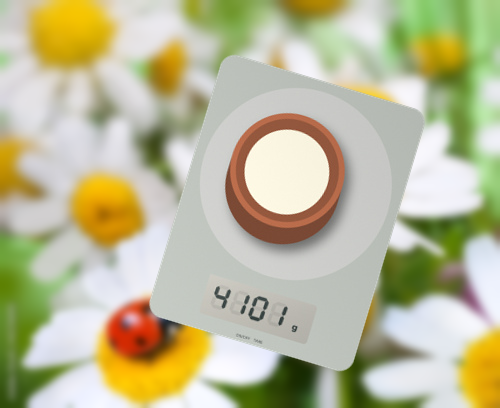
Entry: **4101** g
